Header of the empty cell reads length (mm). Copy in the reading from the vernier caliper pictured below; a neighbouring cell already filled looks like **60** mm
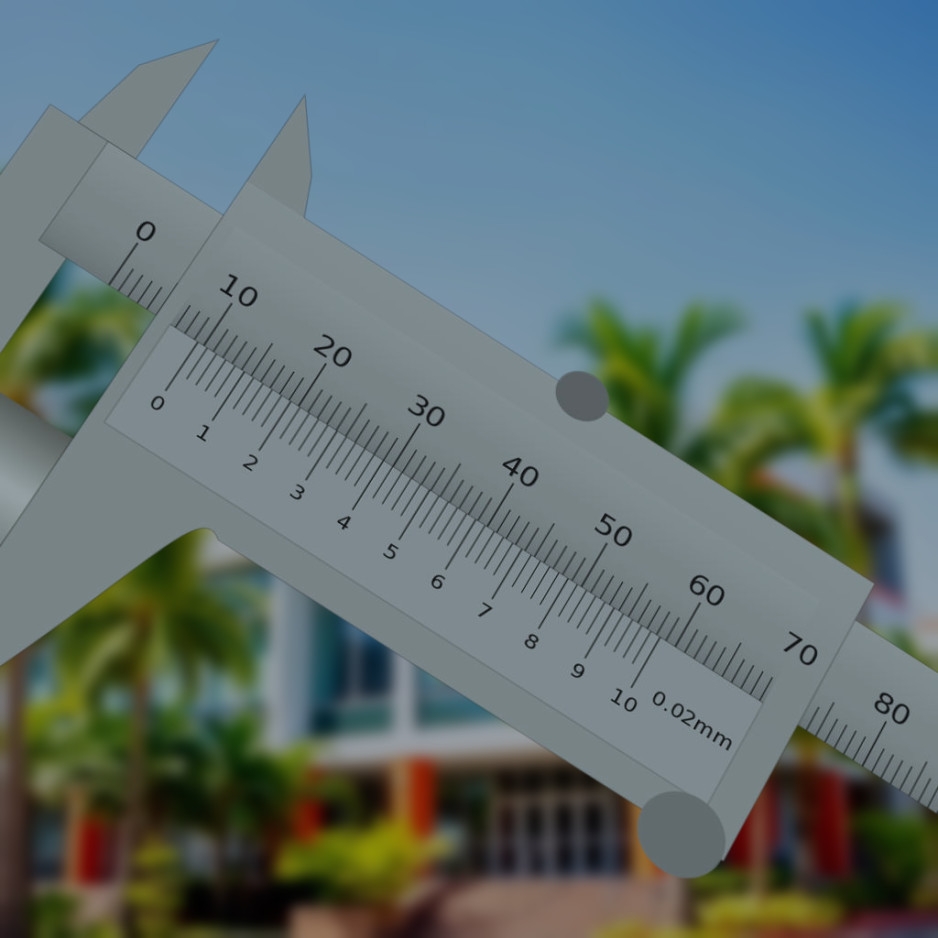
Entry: **9.4** mm
